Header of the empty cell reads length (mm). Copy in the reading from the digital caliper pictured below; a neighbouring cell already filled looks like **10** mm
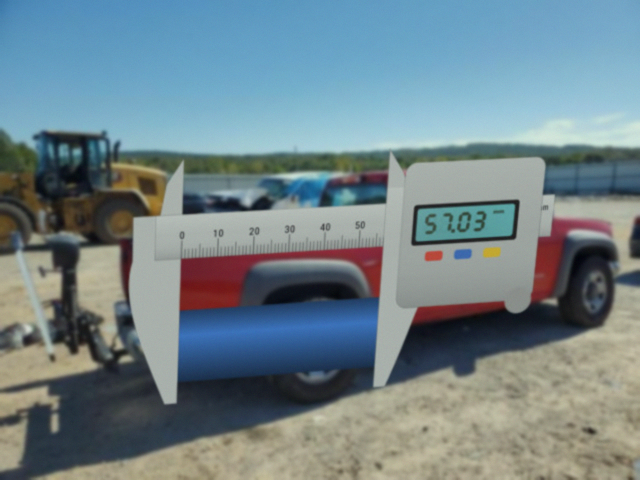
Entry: **57.03** mm
